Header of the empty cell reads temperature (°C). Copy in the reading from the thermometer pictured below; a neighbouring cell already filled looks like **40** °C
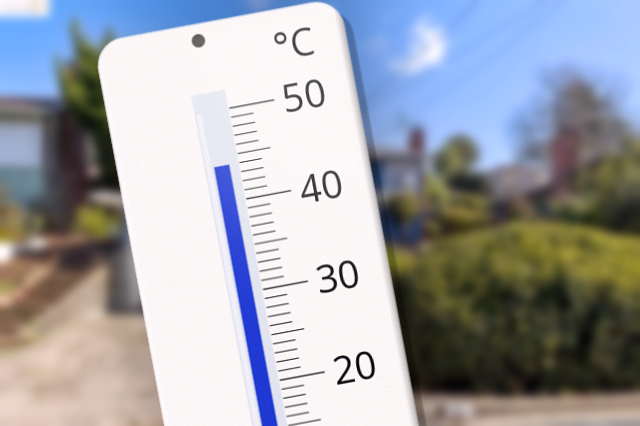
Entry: **44** °C
